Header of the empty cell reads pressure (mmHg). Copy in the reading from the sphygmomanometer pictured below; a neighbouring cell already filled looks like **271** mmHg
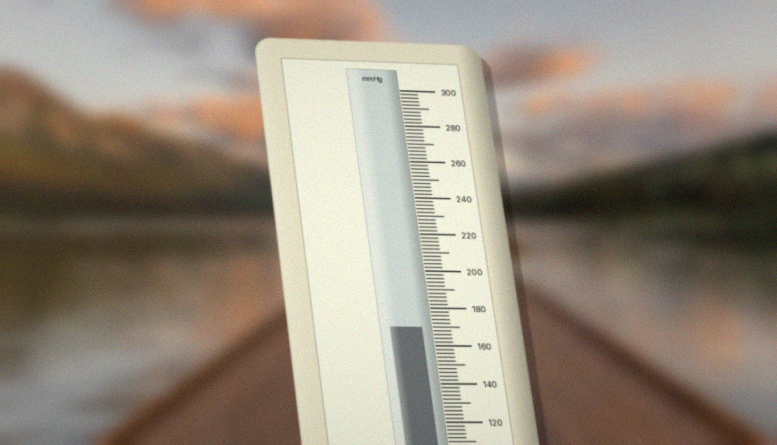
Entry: **170** mmHg
